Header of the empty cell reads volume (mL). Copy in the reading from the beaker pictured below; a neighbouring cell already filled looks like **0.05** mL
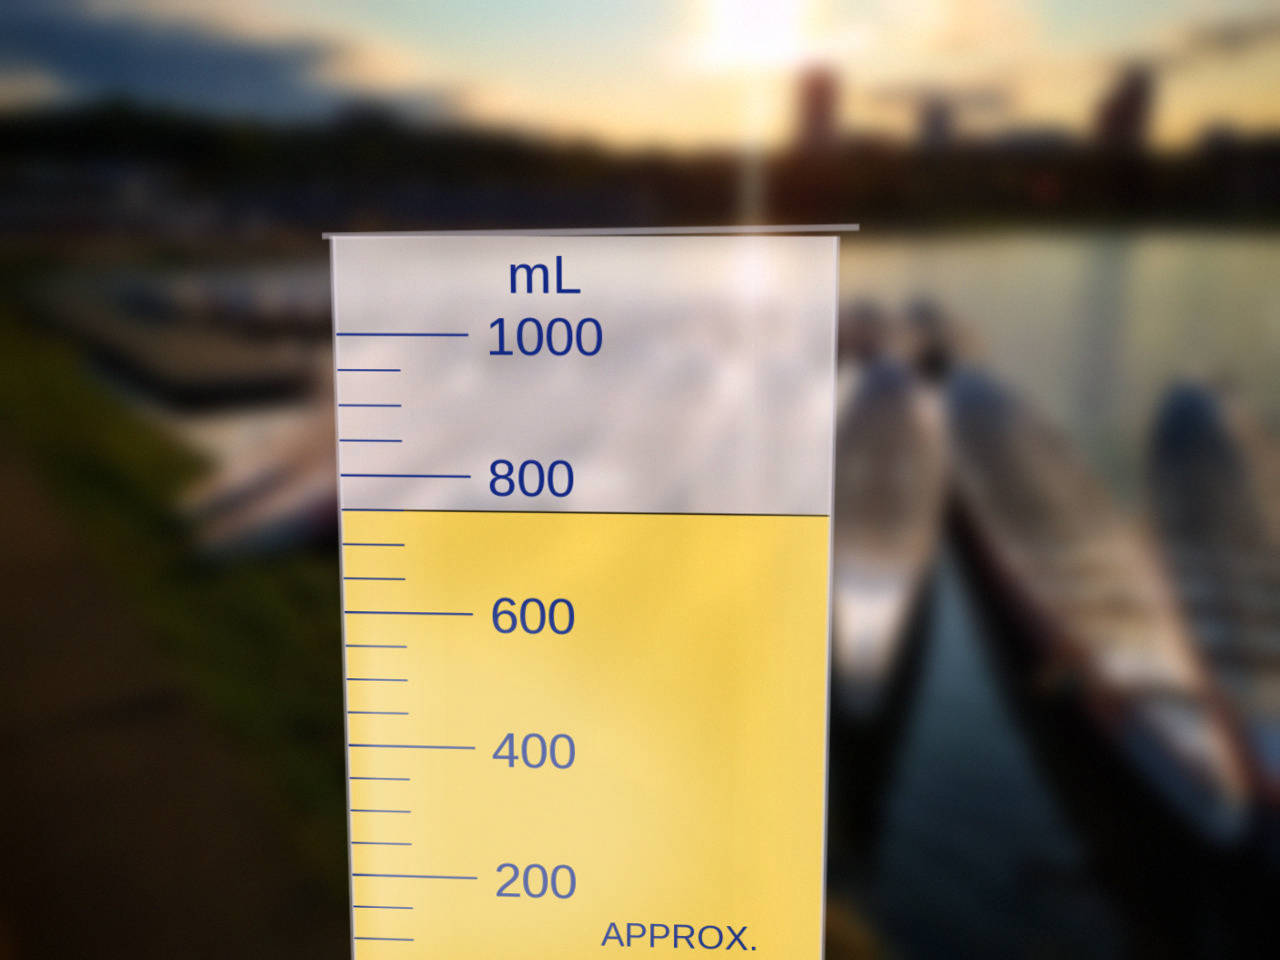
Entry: **750** mL
